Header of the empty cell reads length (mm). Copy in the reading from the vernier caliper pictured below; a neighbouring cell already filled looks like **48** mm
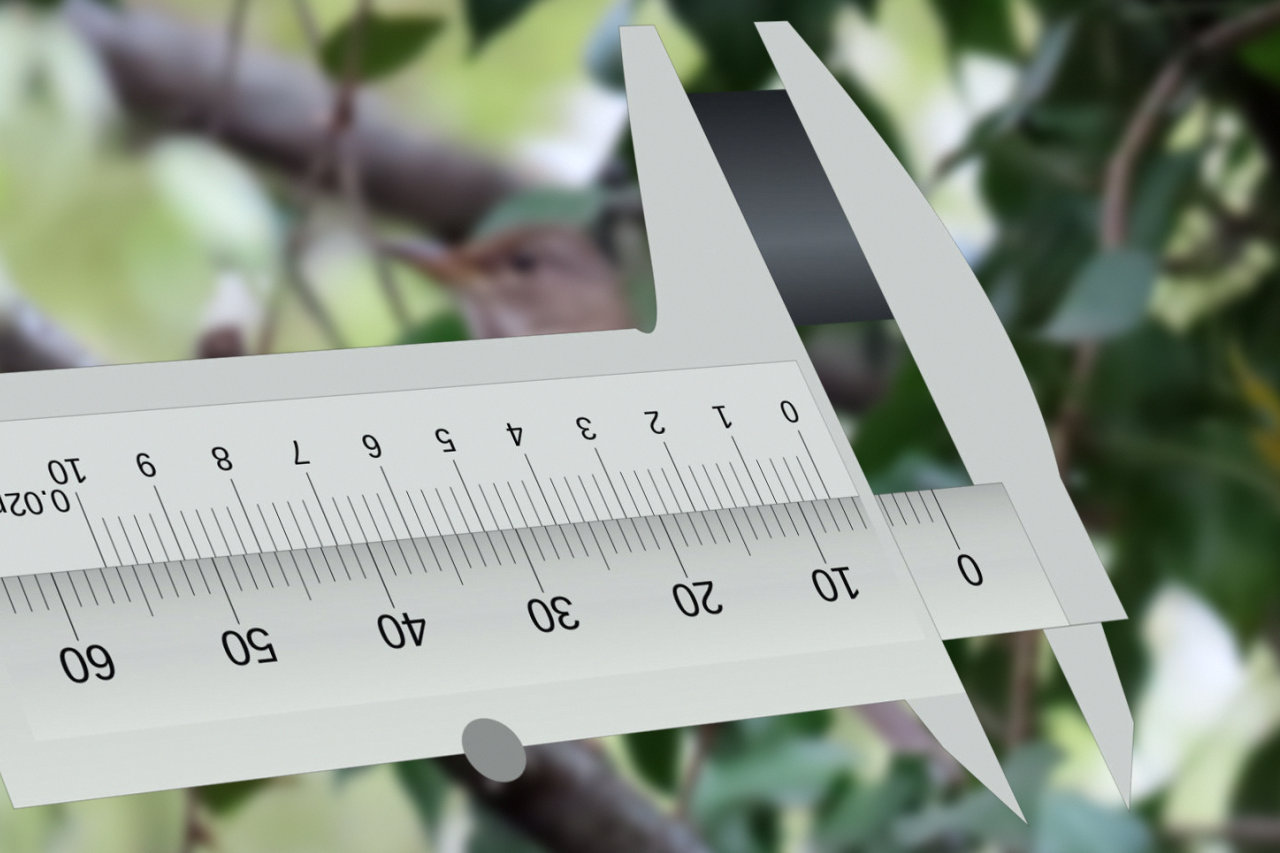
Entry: **7.6** mm
